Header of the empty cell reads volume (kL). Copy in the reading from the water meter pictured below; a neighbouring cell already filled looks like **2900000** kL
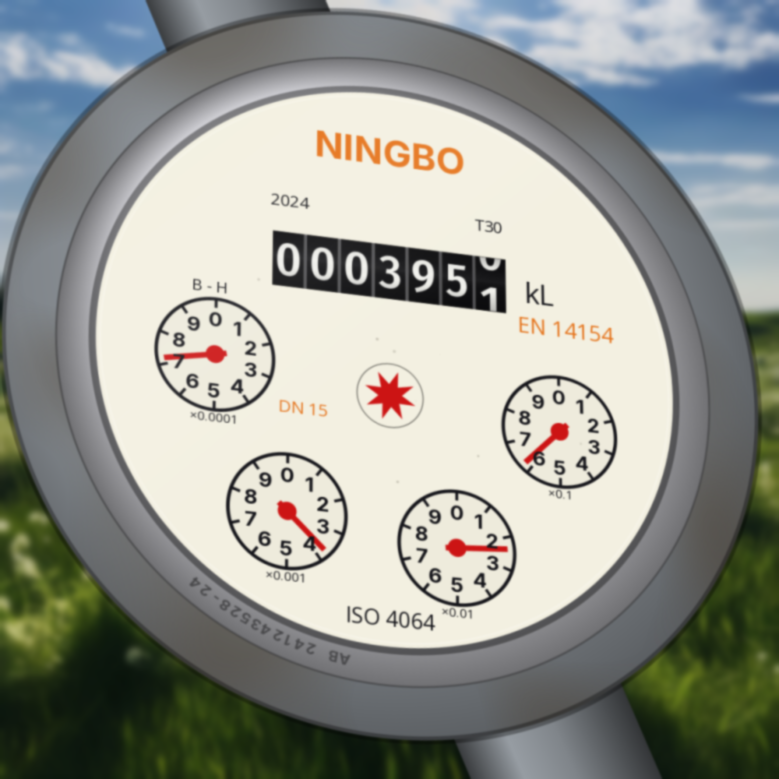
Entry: **3950.6237** kL
